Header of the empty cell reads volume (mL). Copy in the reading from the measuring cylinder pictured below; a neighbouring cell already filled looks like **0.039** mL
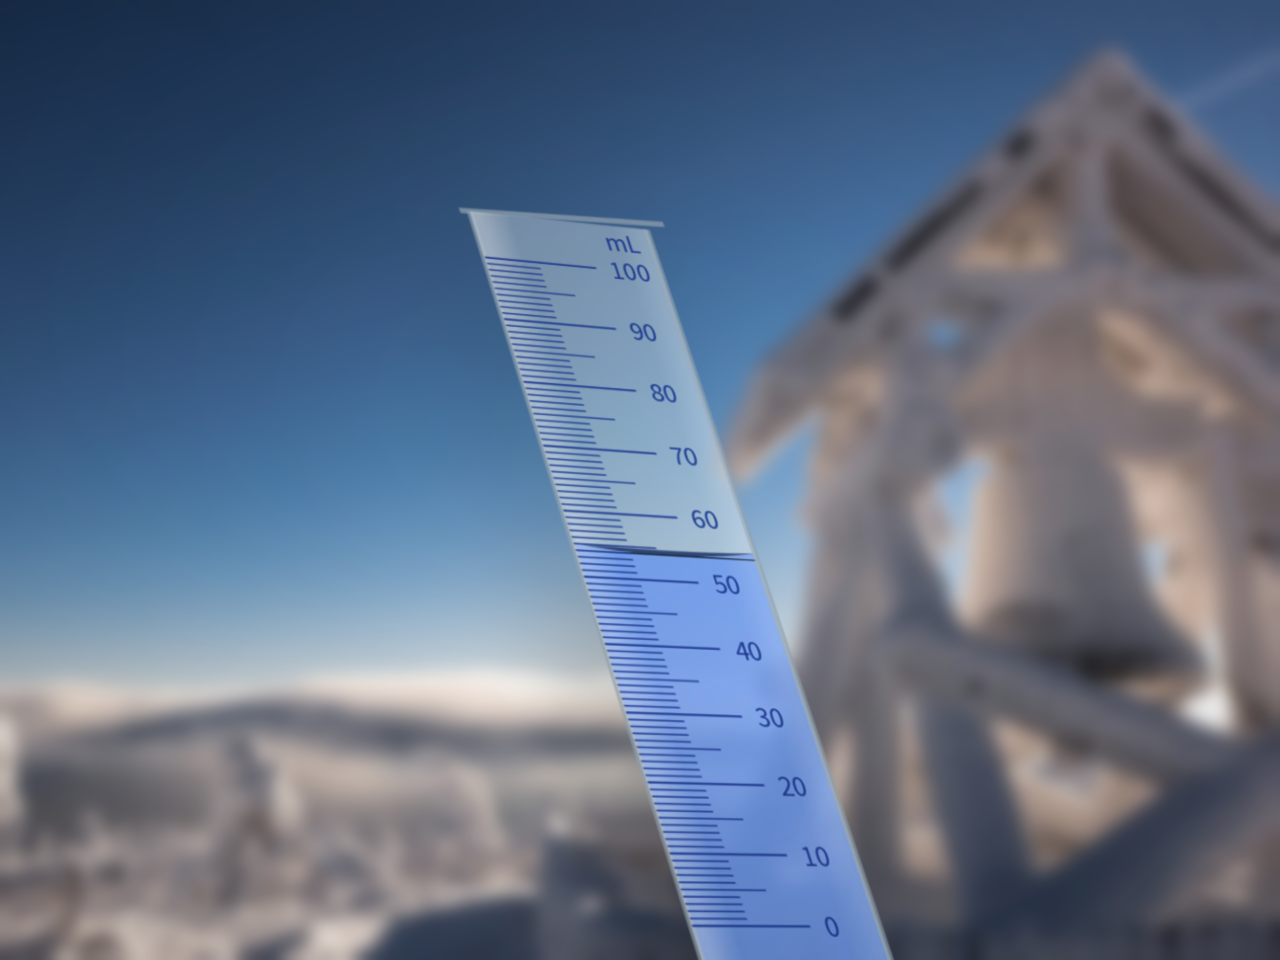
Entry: **54** mL
